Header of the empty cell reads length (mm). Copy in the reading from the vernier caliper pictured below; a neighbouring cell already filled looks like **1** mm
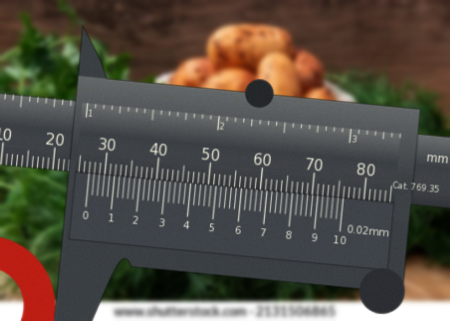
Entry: **27.0** mm
